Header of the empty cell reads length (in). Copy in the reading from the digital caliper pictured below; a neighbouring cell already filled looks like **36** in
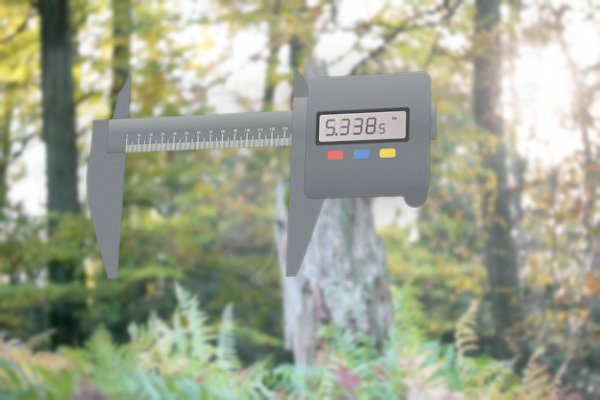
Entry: **5.3385** in
